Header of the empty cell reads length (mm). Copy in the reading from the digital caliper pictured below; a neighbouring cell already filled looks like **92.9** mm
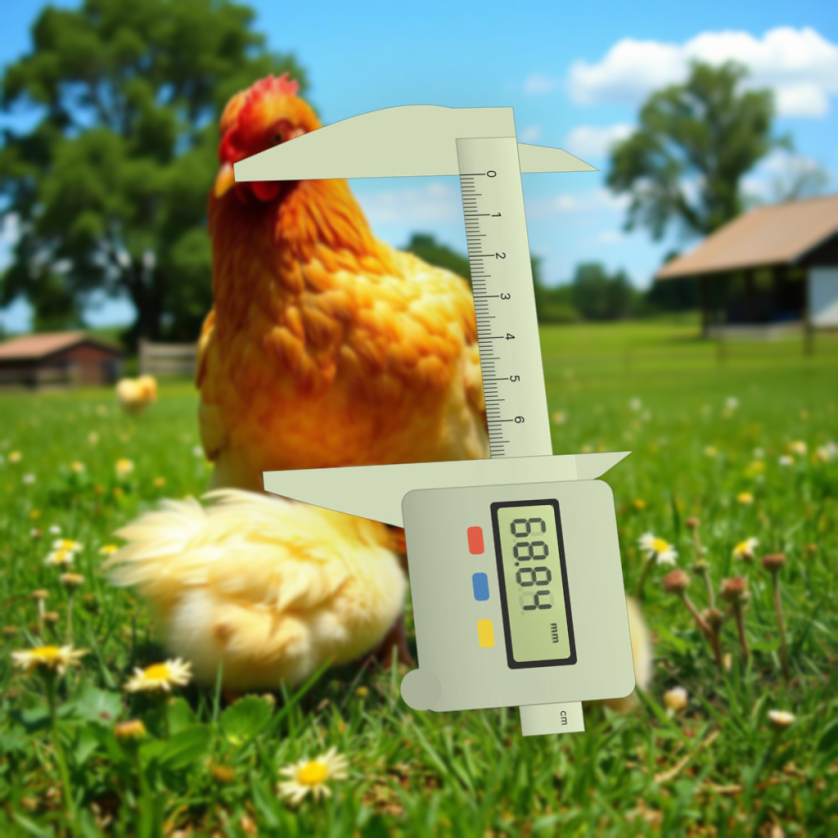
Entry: **68.84** mm
